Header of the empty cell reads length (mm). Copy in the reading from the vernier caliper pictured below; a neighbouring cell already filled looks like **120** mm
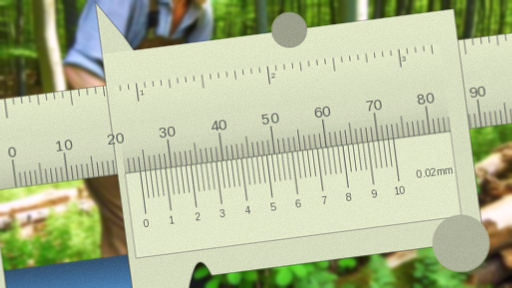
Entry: **24.0** mm
